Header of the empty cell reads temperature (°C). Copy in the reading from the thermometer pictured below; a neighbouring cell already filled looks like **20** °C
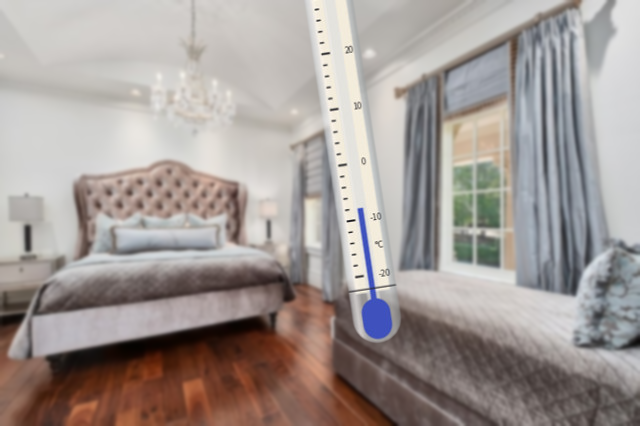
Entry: **-8** °C
